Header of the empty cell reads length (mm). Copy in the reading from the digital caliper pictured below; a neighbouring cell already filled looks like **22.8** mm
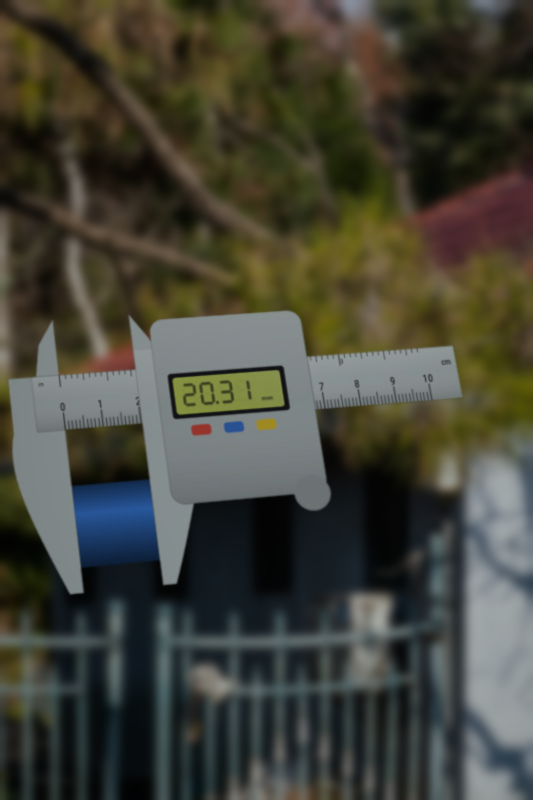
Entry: **20.31** mm
